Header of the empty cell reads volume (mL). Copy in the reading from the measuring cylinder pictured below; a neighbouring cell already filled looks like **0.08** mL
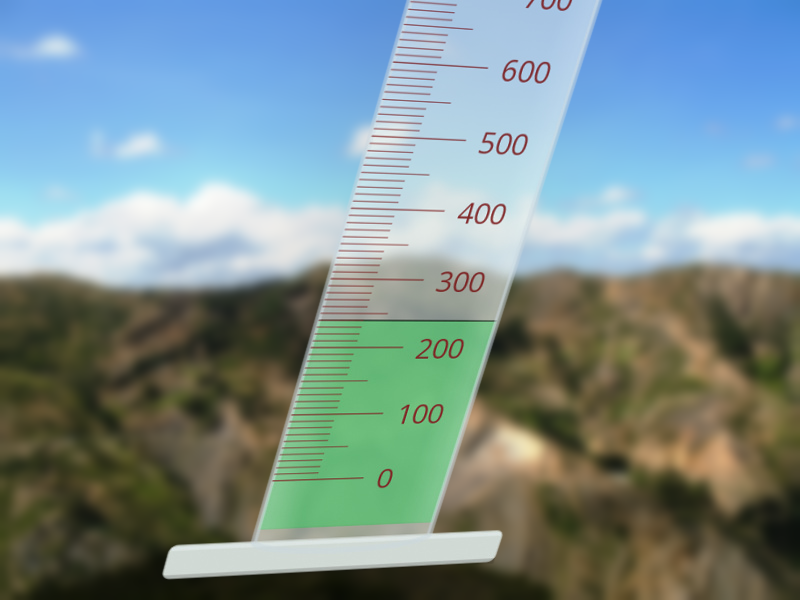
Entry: **240** mL
